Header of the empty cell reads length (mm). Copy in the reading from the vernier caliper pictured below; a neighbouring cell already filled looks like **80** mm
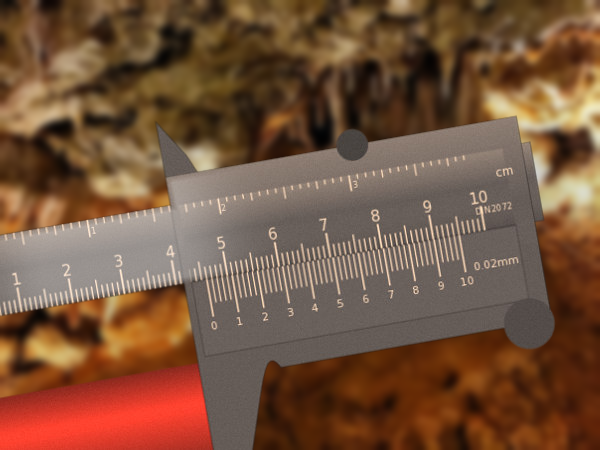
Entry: **46.0** mm
